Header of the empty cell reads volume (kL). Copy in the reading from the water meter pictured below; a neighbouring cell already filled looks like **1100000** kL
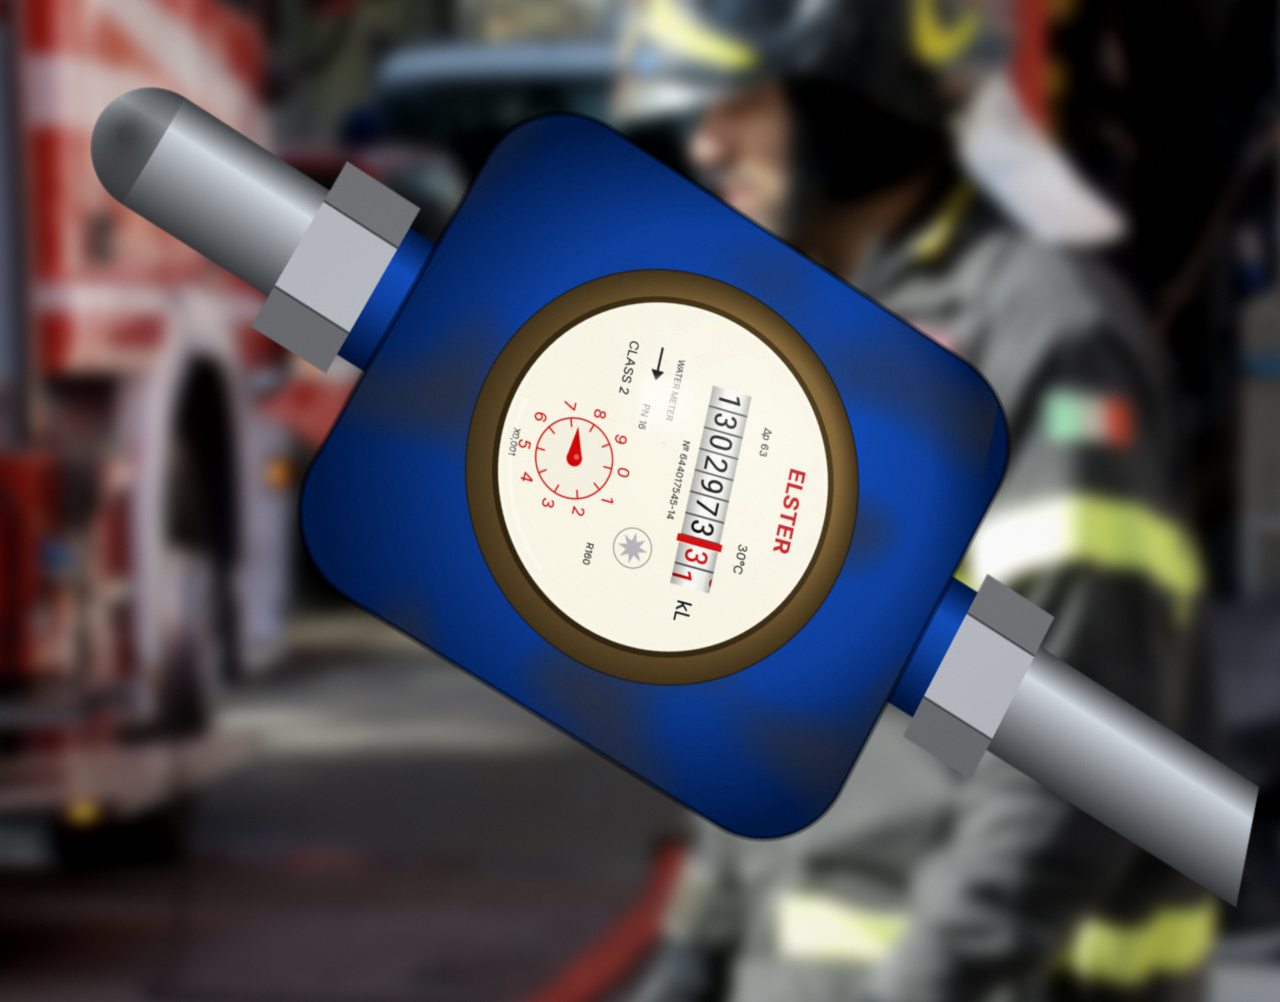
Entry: **1302973.307** kL
